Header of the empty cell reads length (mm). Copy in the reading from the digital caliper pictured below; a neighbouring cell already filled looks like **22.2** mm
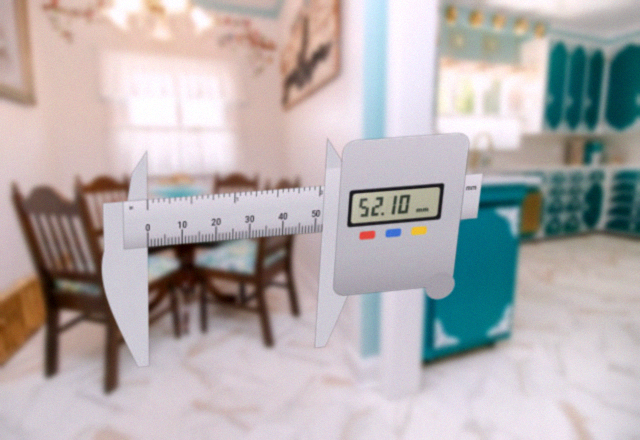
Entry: **52.10** mm
